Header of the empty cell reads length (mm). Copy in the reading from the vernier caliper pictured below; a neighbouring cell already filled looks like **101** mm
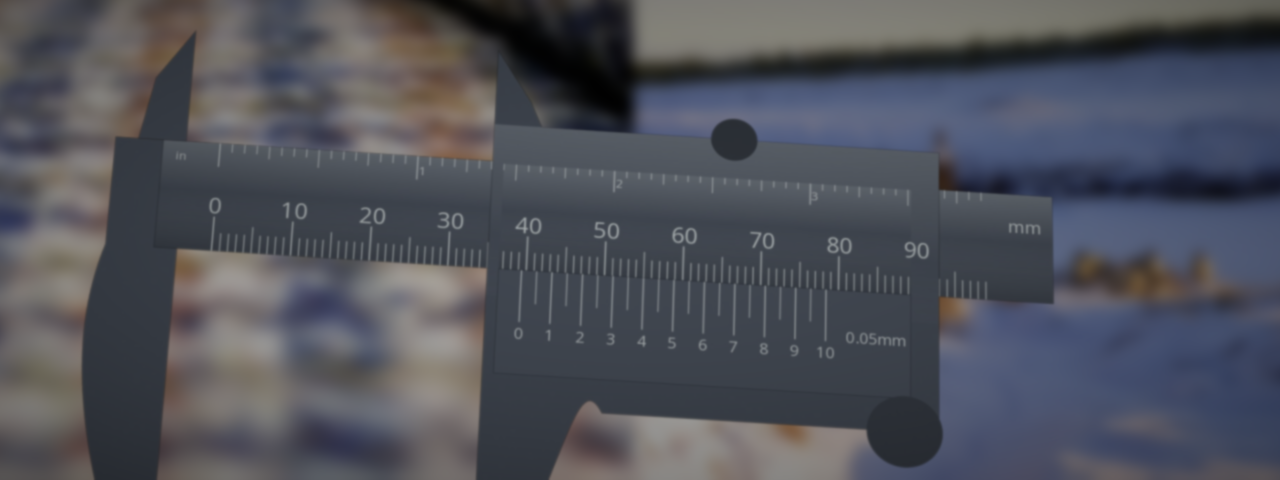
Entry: **39.4** mm
